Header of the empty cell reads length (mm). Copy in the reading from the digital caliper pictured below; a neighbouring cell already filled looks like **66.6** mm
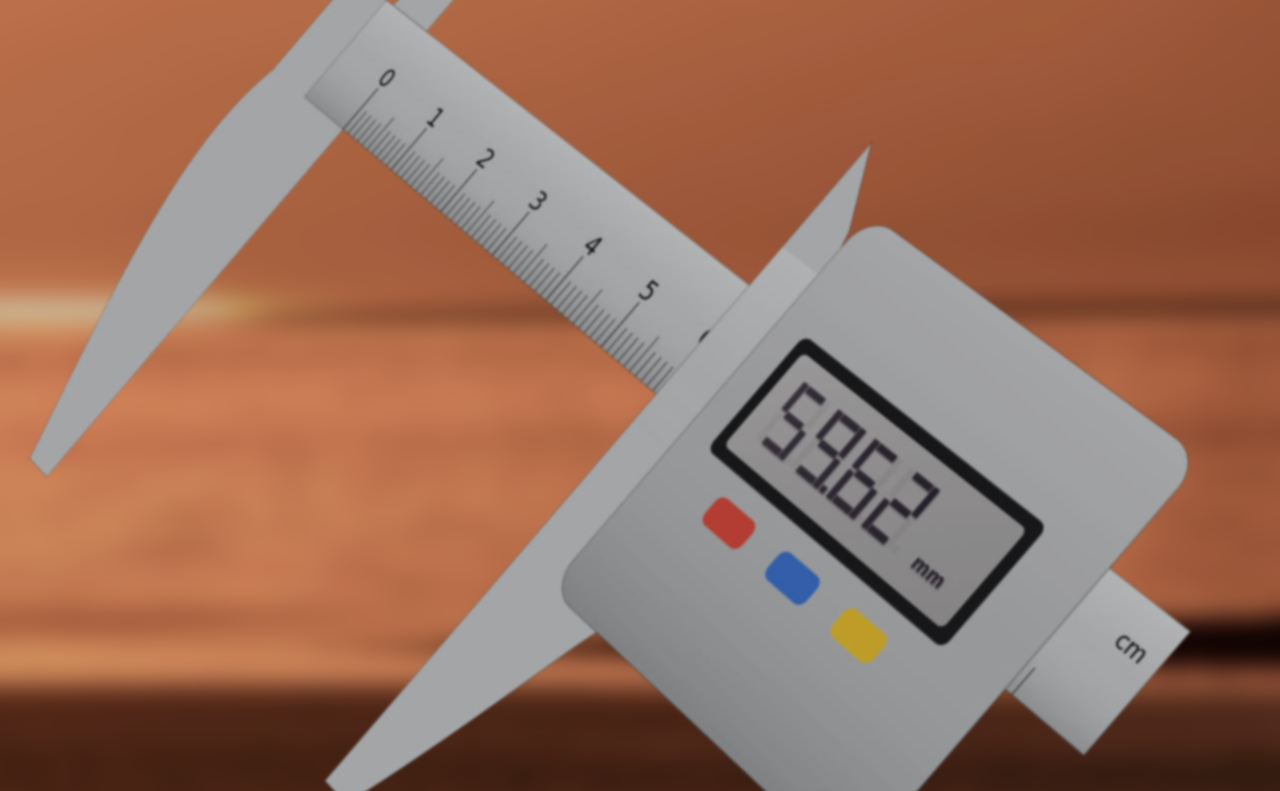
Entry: **59.62** mm
